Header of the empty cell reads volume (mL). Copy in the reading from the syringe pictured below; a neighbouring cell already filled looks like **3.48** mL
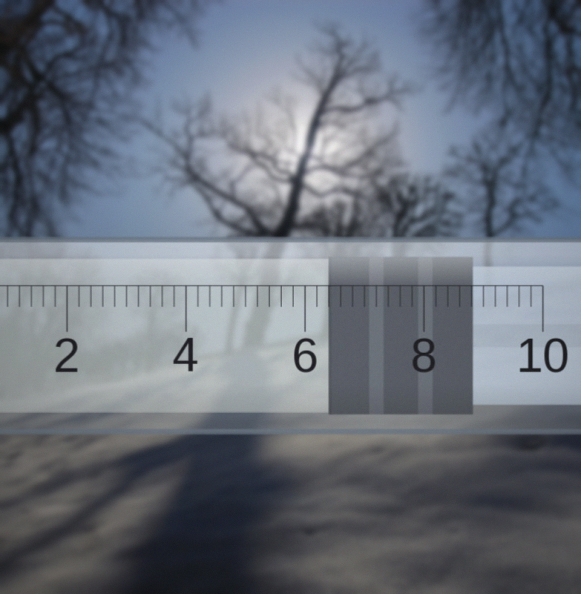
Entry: **6.4** mL
